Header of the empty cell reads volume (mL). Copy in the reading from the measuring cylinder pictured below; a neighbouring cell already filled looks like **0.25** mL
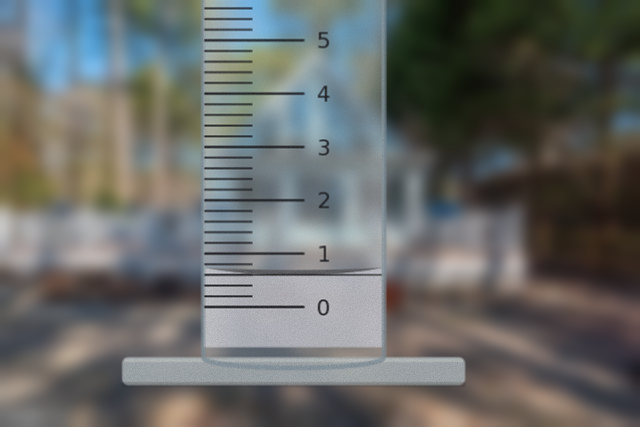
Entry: **0.6** mL
